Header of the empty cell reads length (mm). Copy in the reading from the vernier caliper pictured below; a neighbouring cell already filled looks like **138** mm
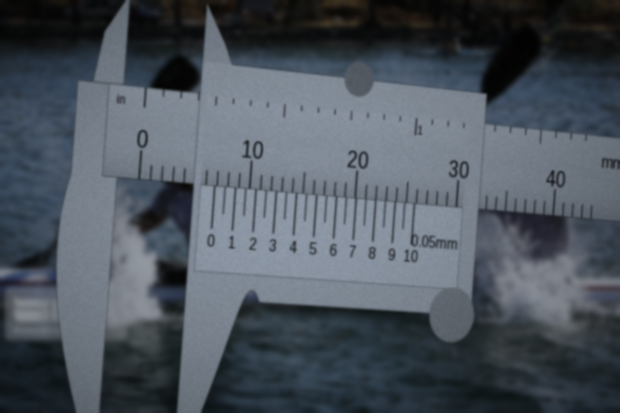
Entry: **6.8** mm
